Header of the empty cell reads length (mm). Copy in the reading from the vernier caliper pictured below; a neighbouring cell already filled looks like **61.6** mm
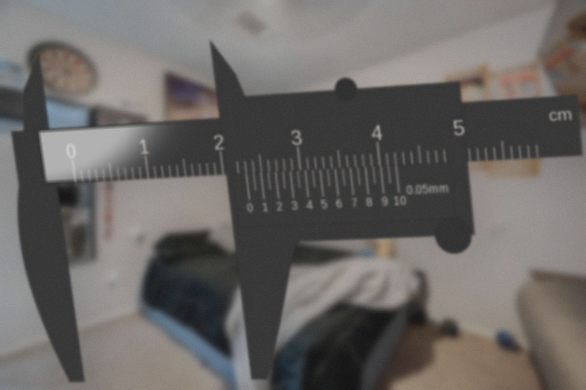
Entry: **23.0** mm
